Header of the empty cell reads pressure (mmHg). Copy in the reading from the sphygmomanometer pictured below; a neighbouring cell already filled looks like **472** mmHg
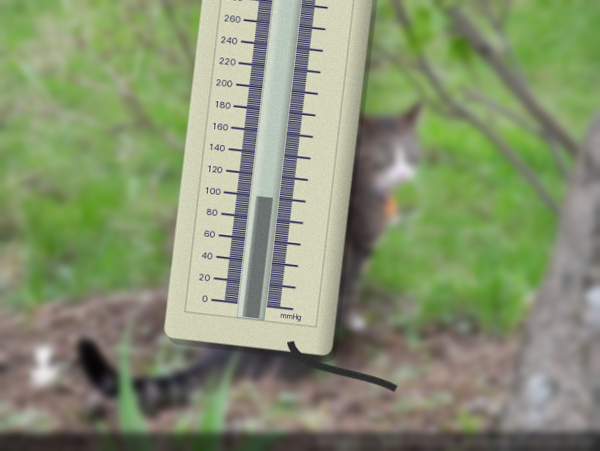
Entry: **100** mmHg
